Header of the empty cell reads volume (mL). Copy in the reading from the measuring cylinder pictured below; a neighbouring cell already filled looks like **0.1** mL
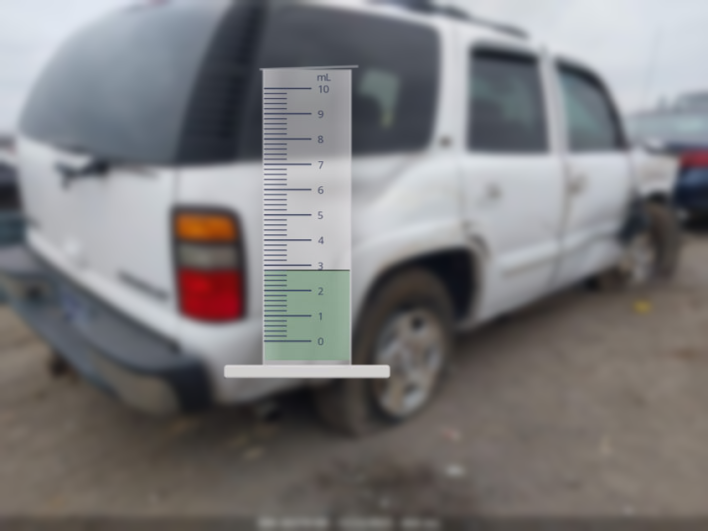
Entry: **2.8** mL
